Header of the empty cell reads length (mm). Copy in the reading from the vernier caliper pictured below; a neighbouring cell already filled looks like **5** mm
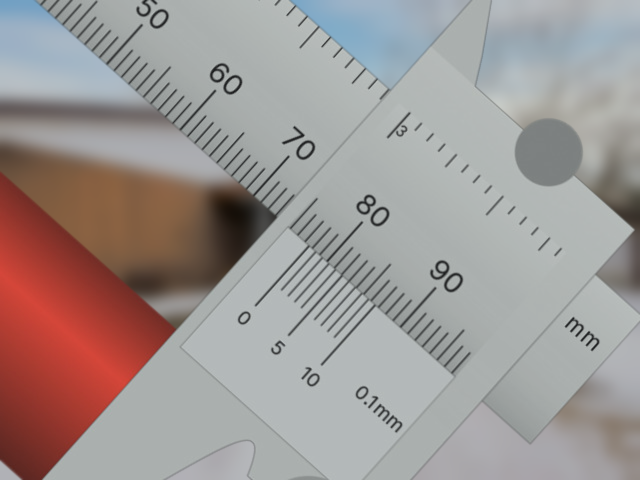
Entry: **77.6** mm
